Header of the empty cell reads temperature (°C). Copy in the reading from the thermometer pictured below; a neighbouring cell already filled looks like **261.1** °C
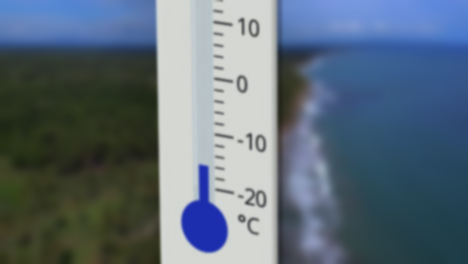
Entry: **-16** °C
